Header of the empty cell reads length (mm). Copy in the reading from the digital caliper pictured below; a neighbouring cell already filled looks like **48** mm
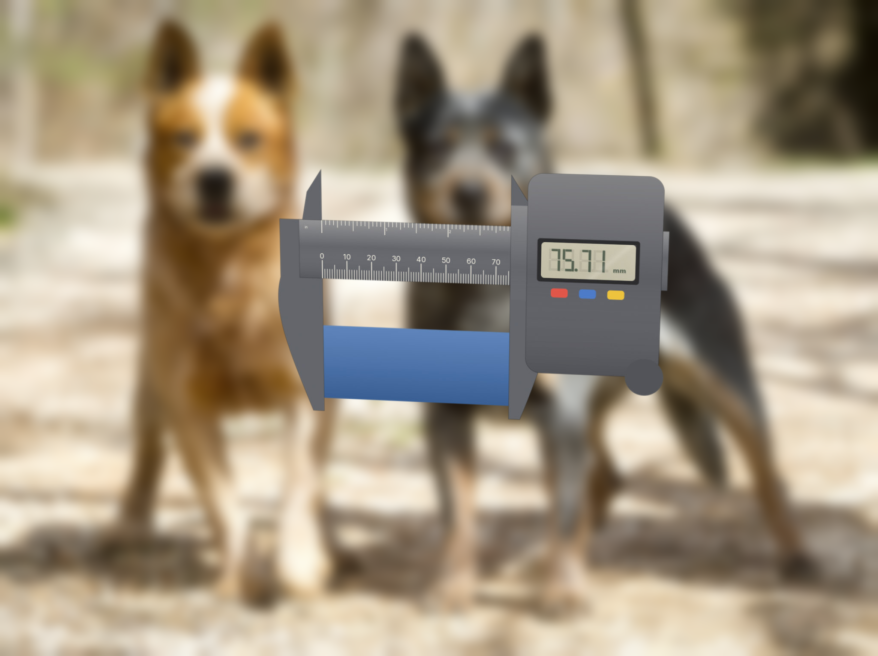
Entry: **75.71** mm
